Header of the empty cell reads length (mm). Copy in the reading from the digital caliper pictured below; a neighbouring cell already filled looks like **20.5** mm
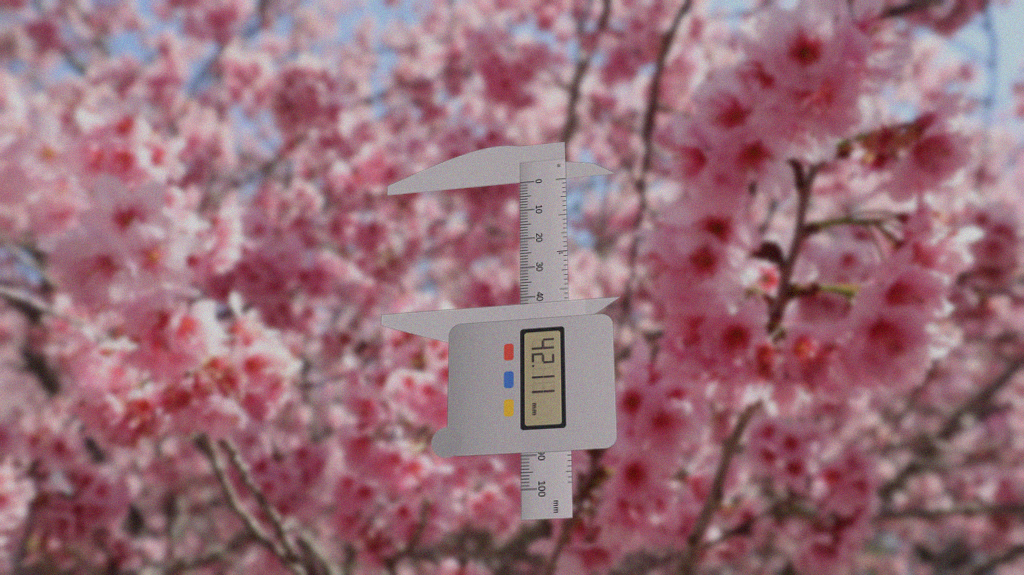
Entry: **42.11** mm
